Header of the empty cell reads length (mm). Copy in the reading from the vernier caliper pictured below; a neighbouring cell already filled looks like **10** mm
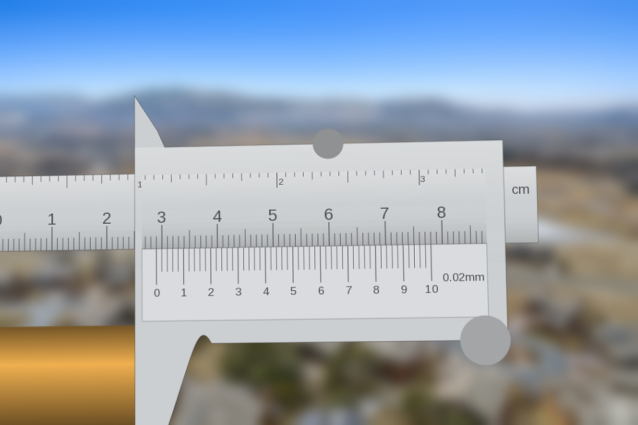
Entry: **29.0** mm
